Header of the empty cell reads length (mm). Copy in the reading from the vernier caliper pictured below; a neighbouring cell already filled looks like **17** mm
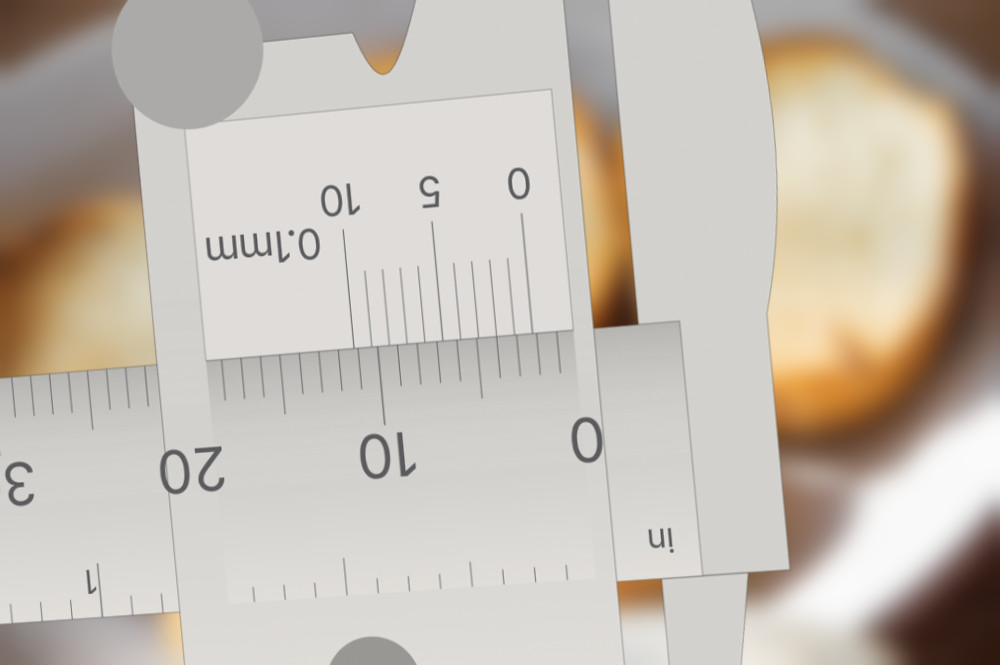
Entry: **2.2** mm
